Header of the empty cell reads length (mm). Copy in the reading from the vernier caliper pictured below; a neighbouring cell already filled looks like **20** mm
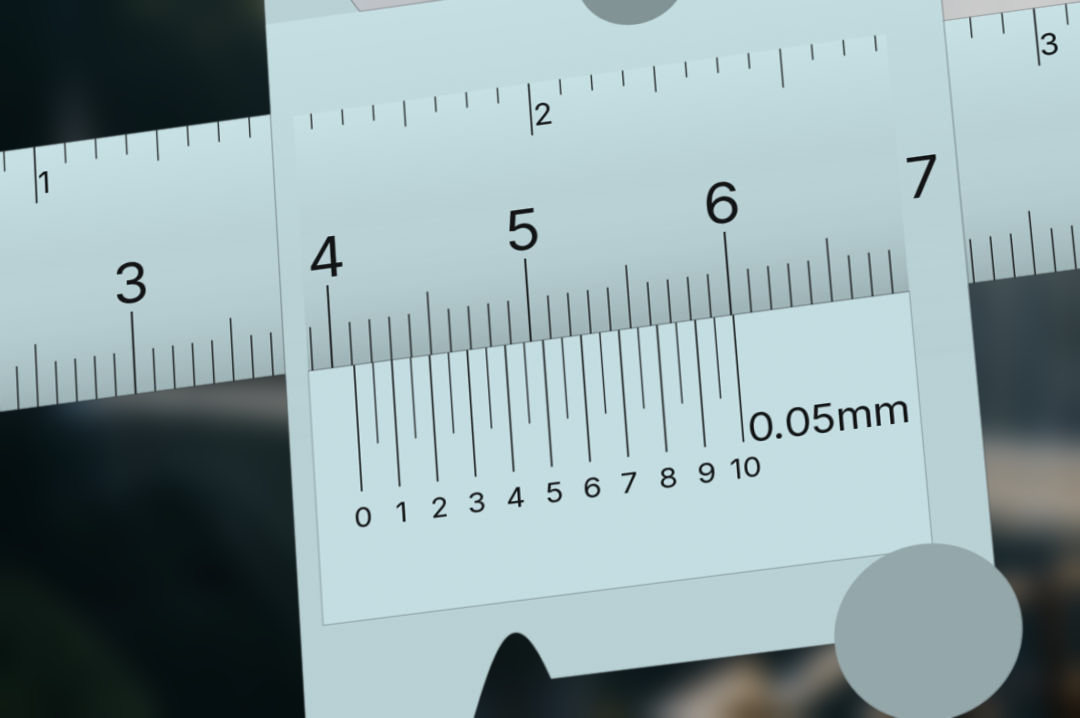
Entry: **41.1** mm
